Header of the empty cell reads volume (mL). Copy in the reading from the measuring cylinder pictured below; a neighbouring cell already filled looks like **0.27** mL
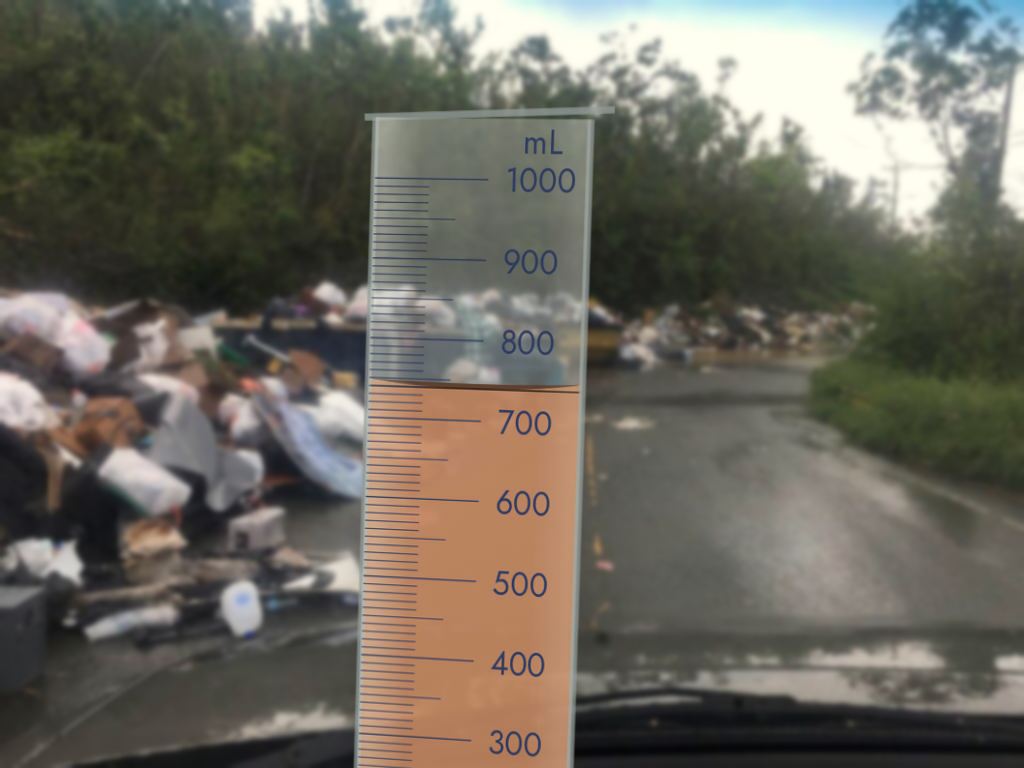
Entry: **740** mL
